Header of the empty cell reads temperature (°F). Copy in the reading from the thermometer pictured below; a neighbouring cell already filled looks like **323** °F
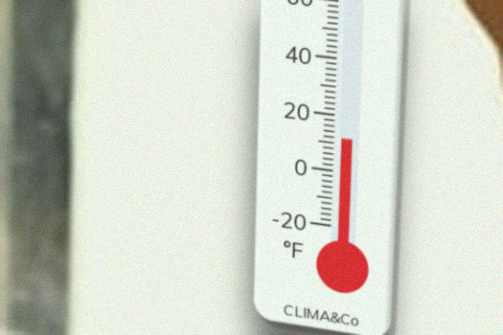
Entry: **12** °F
